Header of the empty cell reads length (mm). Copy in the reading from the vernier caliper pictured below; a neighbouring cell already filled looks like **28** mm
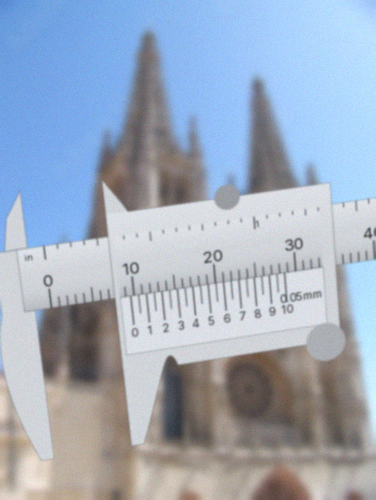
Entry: **9.6** mm
